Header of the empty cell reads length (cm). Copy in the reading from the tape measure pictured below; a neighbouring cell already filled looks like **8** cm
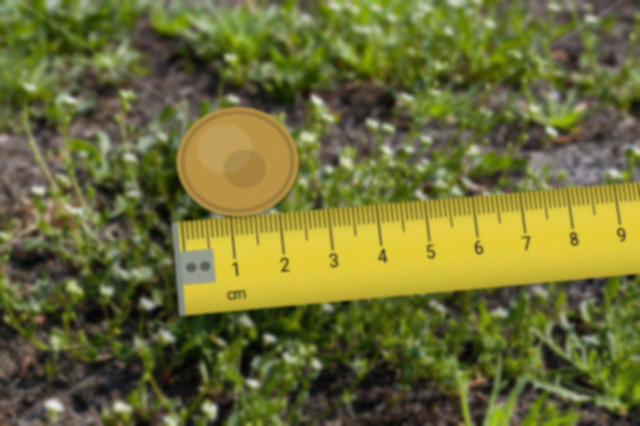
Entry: **2.5** cm
